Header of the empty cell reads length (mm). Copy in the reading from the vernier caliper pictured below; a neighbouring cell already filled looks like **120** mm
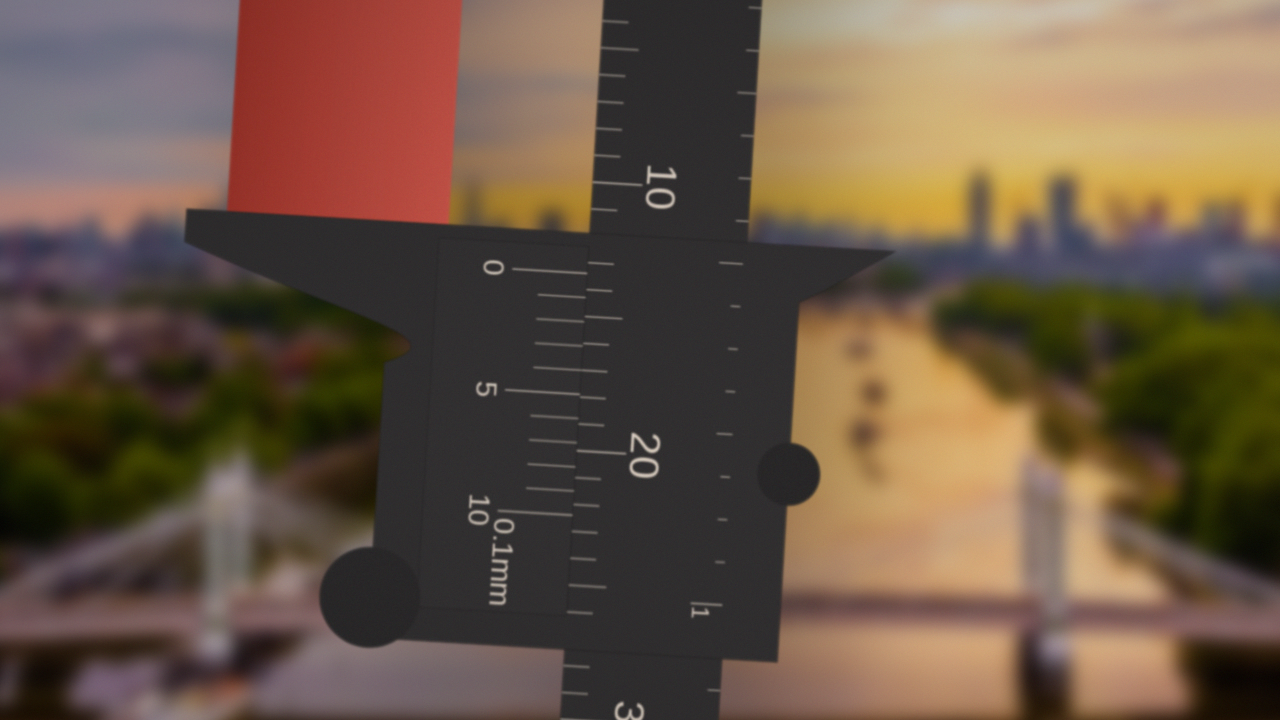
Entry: **13.4** mm
